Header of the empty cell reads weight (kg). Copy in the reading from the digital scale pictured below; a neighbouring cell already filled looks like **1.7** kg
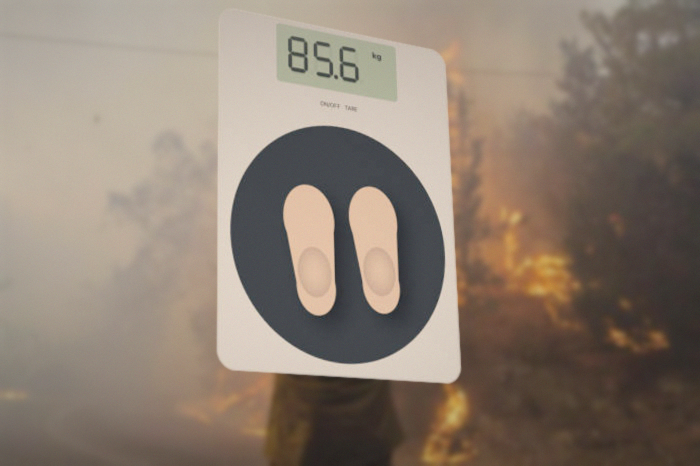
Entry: **85.6** kg
